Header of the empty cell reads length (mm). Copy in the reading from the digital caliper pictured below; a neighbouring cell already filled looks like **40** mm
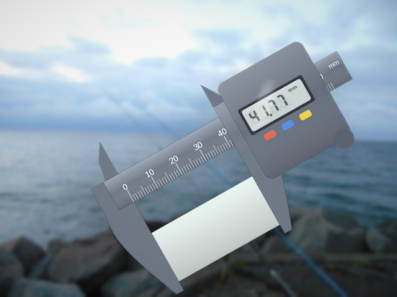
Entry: **41.77** mm
